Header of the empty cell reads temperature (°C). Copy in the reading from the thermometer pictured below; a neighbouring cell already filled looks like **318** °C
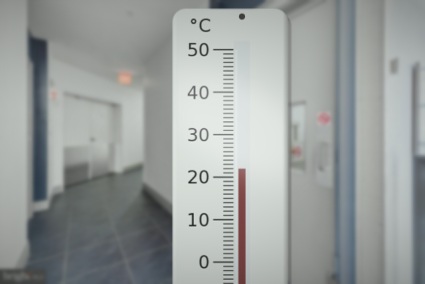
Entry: **22** °C
